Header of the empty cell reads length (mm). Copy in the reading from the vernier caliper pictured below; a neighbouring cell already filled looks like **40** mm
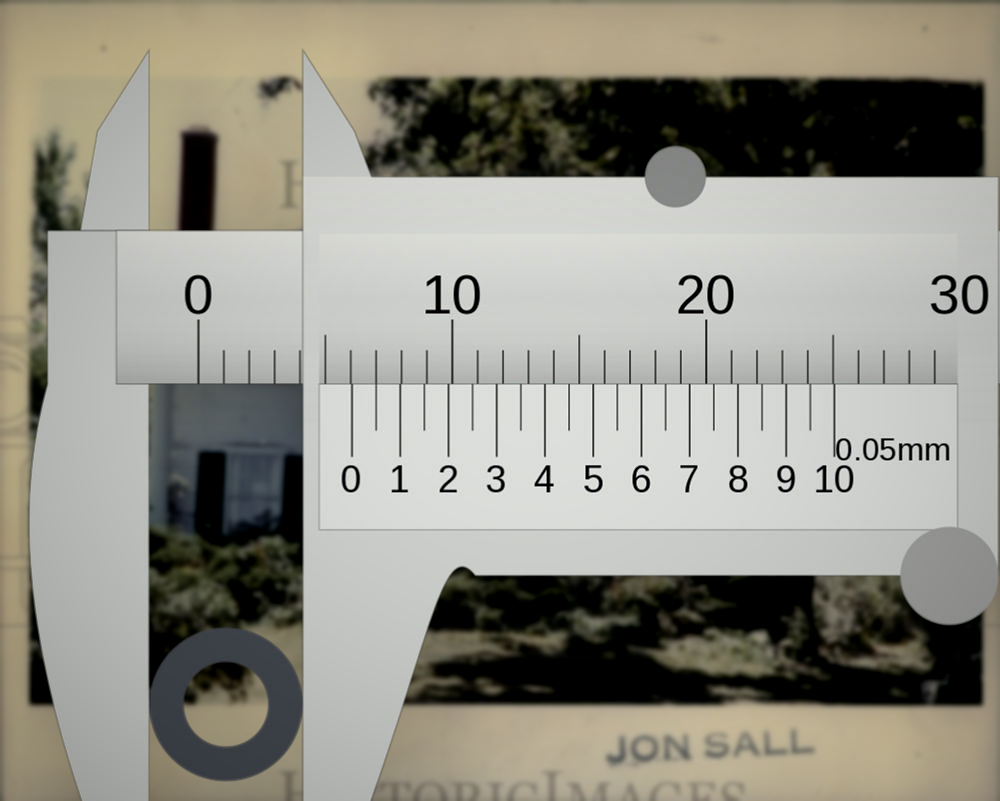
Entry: **6.05** mm
